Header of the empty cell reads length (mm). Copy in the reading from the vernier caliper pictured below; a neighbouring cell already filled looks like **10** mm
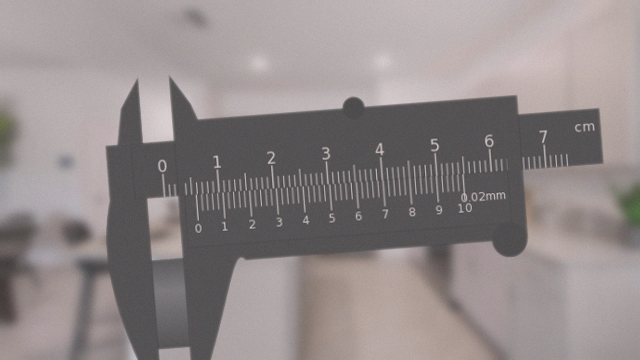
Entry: **5.8** mm
